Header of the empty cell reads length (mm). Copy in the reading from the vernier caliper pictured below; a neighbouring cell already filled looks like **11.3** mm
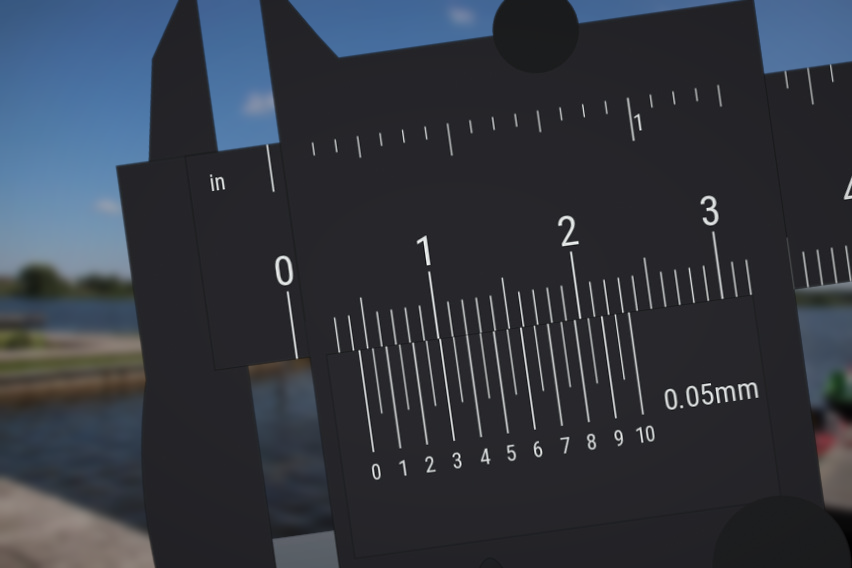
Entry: **4.4** mm
